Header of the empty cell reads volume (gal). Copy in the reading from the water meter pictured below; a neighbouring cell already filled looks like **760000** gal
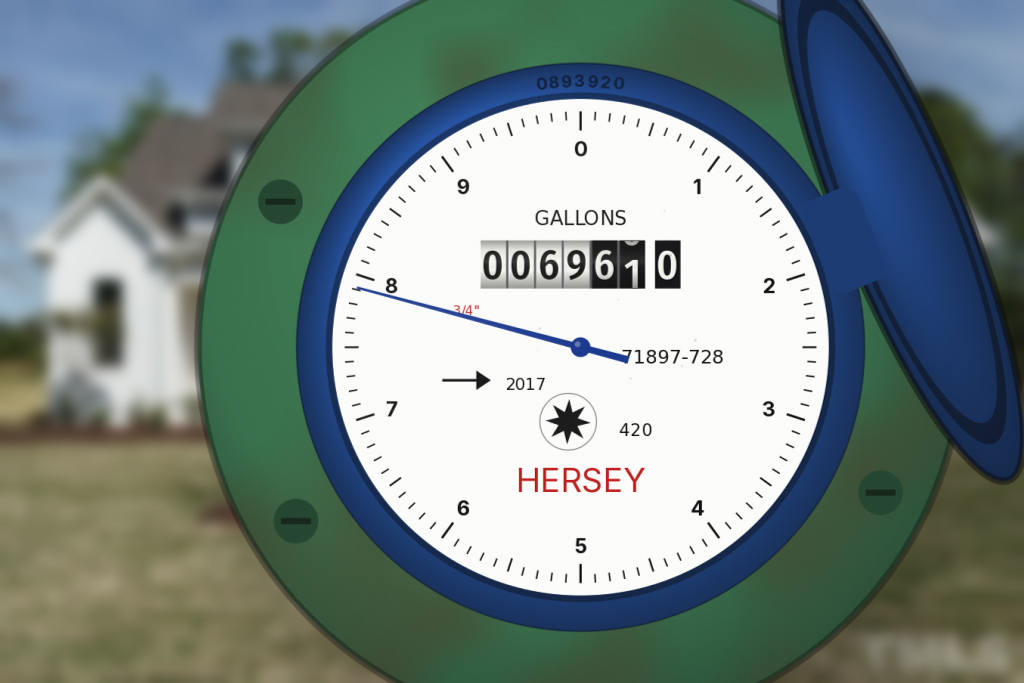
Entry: **69607.9** gal
